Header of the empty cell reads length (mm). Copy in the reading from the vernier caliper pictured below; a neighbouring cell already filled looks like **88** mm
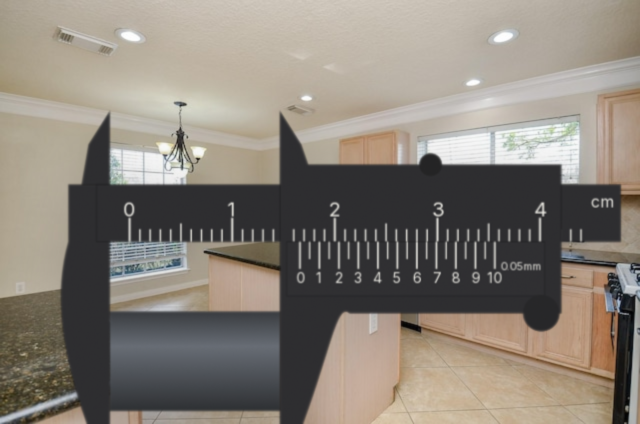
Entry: **16.6** mm
